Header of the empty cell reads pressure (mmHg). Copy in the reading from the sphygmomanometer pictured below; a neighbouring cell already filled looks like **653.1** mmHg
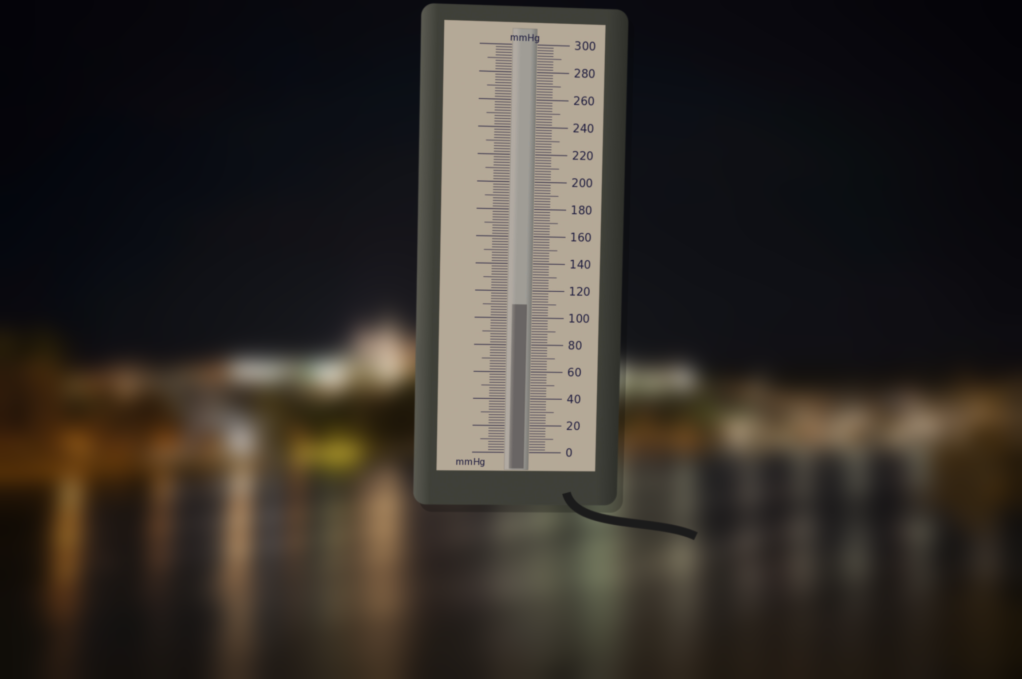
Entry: **110** mmHg
